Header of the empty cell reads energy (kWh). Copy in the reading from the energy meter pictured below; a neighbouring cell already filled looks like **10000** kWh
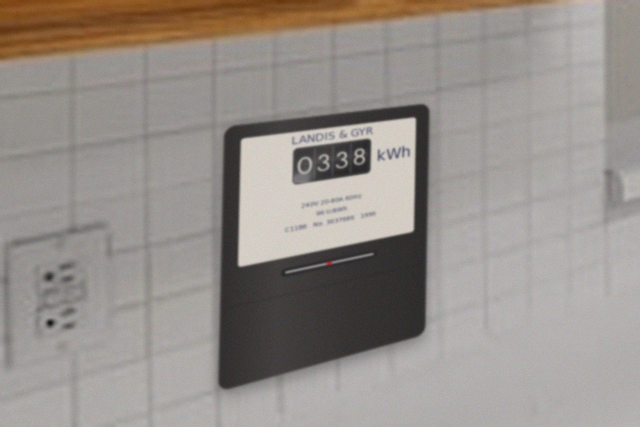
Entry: **338** kWh
